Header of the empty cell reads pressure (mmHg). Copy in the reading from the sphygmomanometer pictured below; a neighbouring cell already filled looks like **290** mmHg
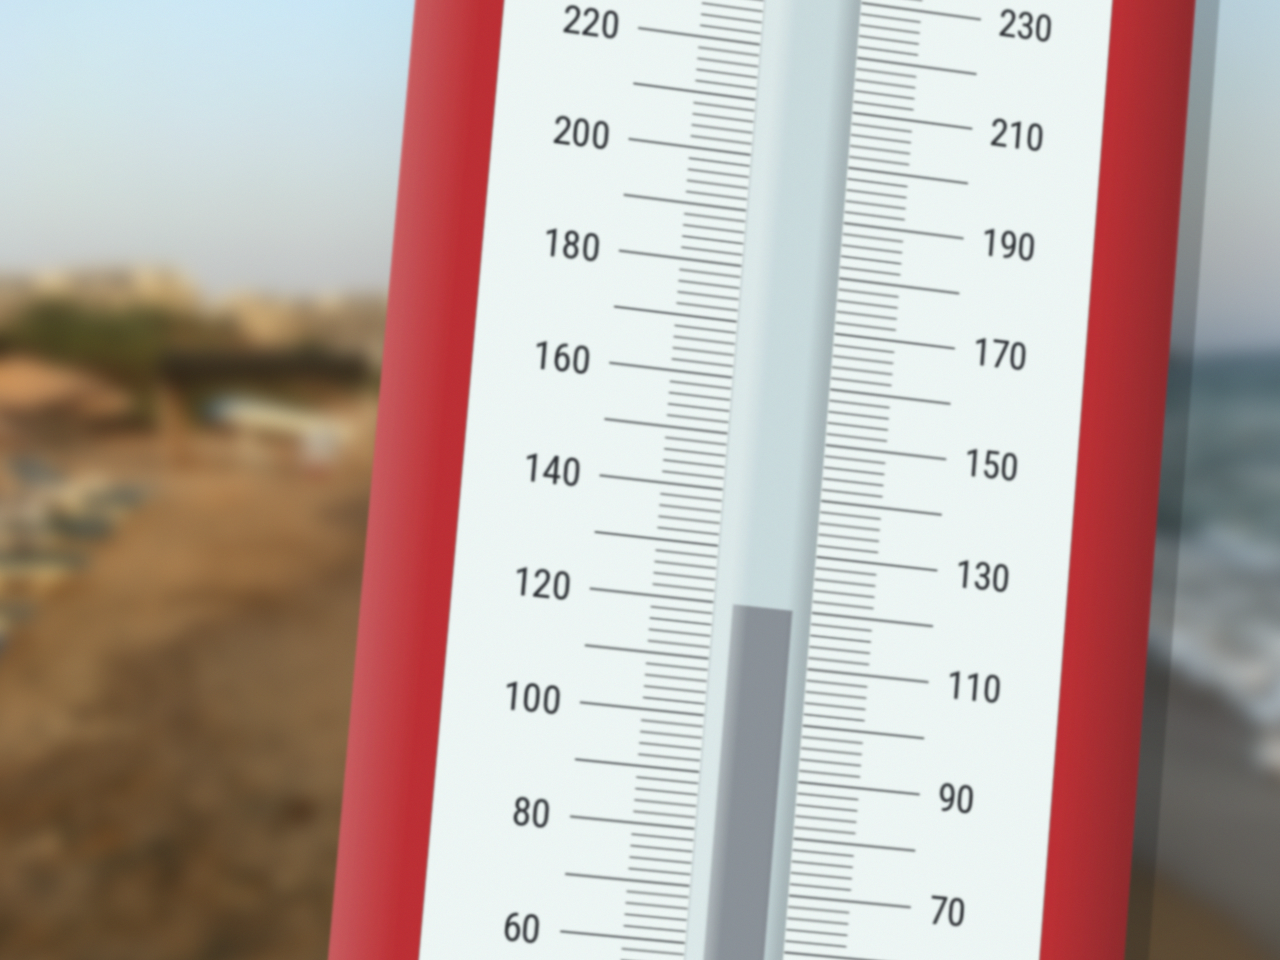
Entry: **120** mmHg
